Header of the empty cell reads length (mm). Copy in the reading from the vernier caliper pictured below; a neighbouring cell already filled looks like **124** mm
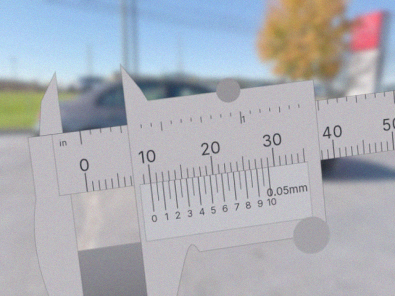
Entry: **10.0** mm
